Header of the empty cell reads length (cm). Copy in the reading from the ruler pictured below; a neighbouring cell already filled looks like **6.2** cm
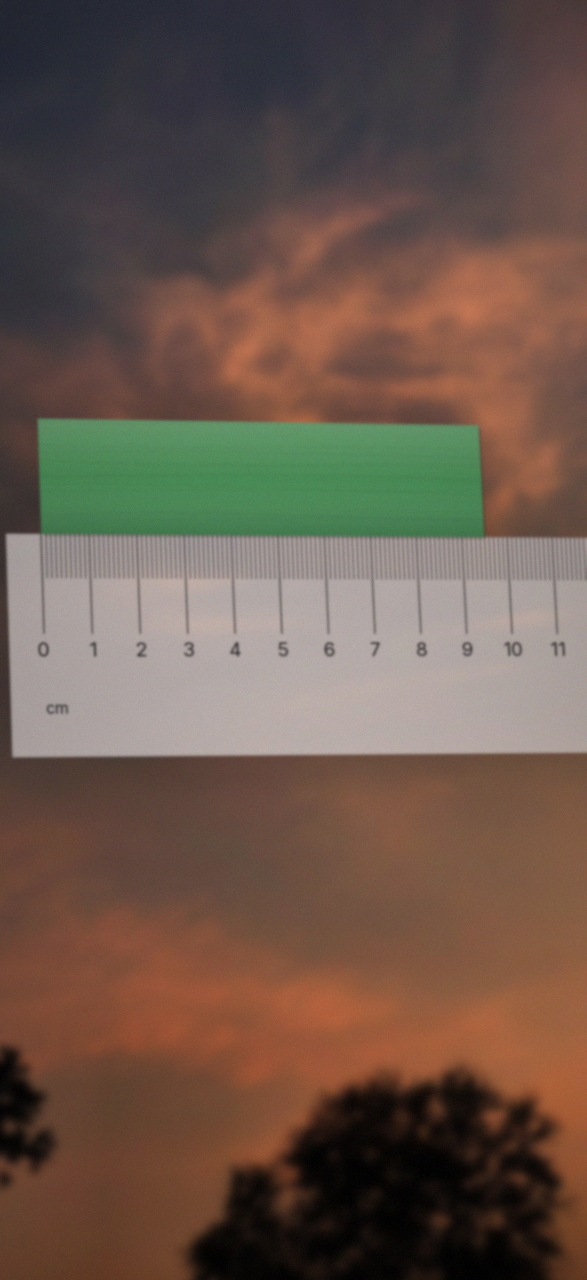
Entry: **9.5** cm
